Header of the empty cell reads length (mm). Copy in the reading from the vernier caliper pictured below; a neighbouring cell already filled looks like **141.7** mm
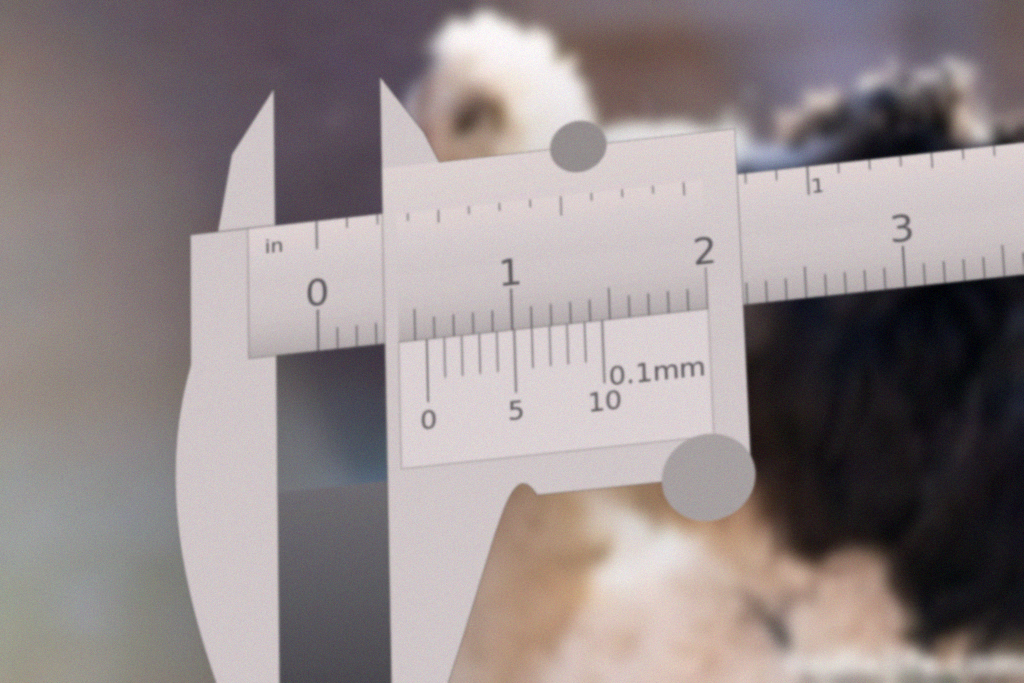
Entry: **5.6** mm
